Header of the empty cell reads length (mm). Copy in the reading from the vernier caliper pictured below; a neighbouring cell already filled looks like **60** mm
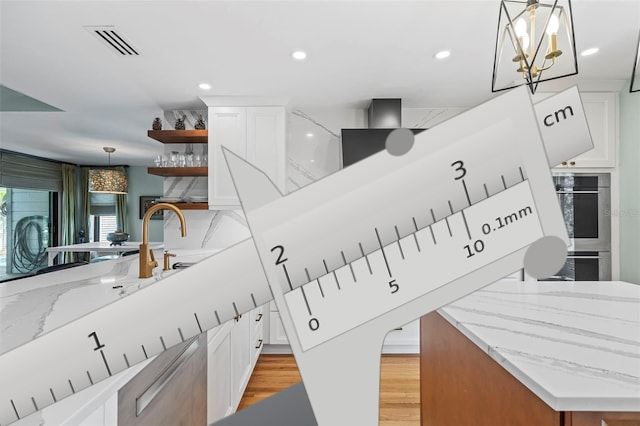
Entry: **20.5** mm
